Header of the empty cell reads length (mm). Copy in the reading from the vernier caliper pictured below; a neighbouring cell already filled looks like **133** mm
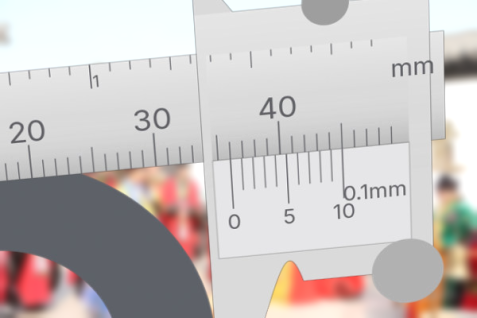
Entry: **36.0** mm
